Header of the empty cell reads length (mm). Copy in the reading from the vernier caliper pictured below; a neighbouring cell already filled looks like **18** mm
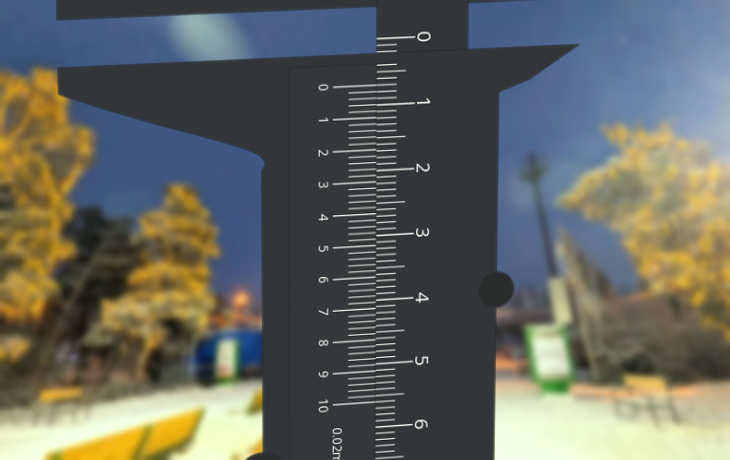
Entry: **7.0** mm
